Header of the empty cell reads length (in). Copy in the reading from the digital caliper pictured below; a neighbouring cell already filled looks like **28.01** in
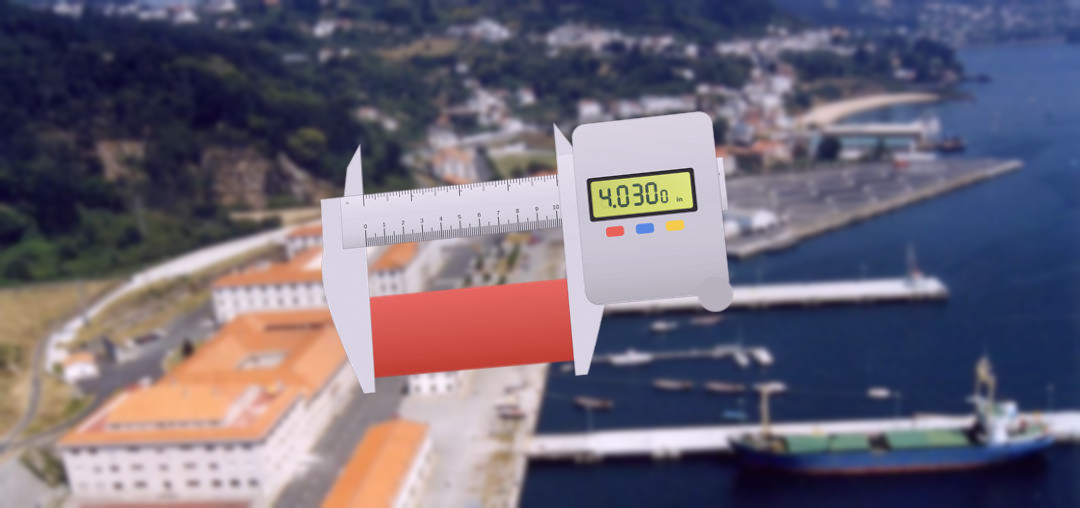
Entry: **4.0300** in
